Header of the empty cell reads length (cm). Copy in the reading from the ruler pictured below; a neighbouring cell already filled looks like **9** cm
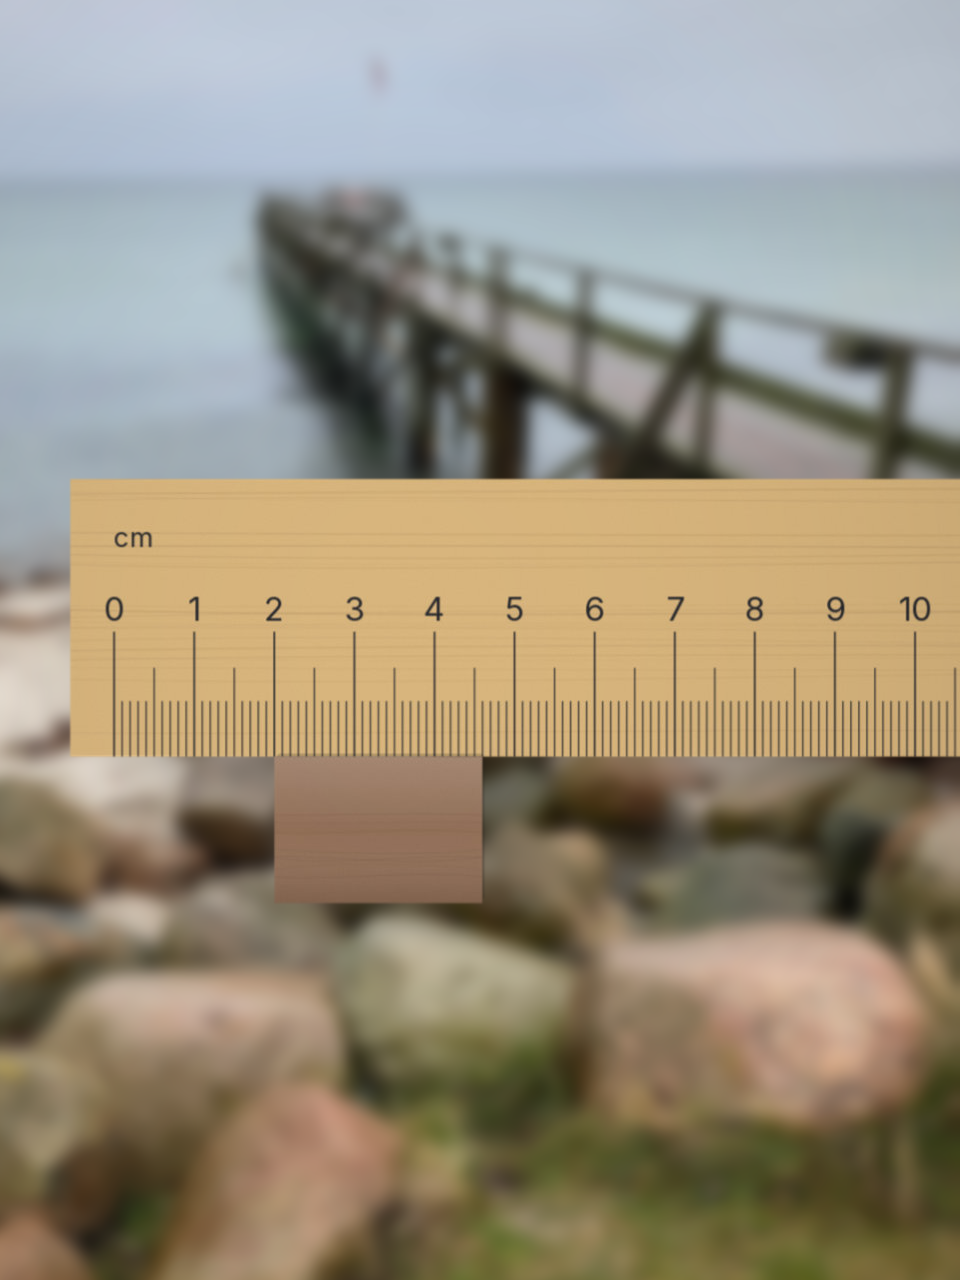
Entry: **2.6** cm
